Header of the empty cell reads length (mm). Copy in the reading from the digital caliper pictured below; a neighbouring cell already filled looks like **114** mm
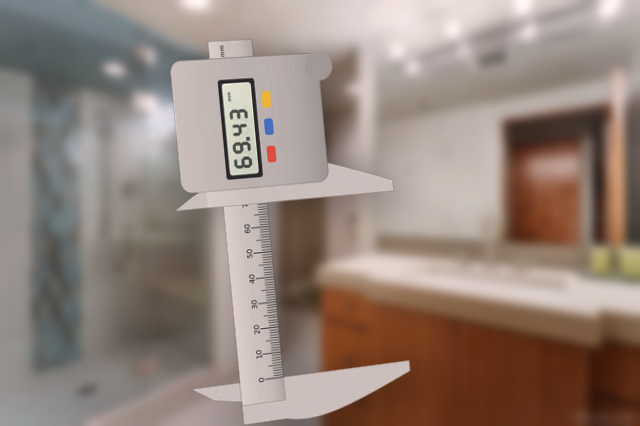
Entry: **69.43** mm
